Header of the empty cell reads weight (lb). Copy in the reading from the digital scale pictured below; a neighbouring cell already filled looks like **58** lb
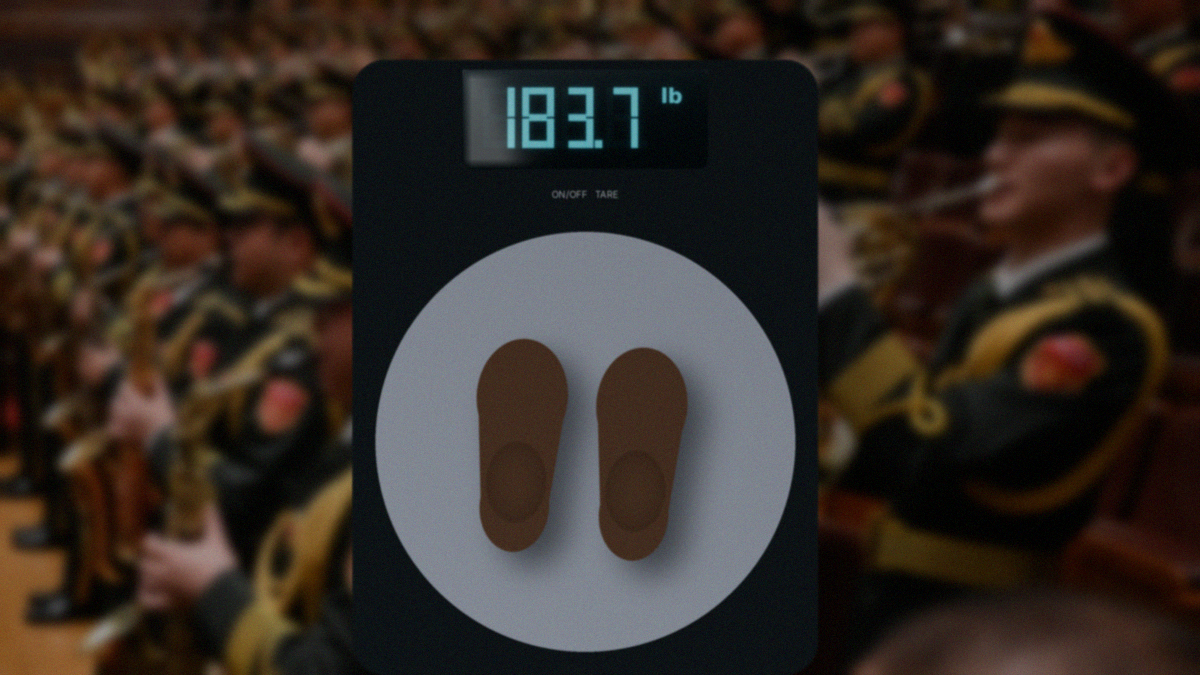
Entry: **183.7** lb
